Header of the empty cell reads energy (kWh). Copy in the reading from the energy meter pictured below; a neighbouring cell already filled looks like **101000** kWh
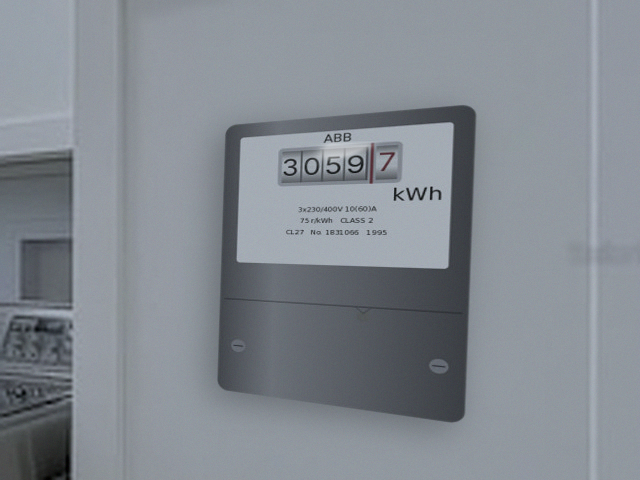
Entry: **3059.7** kWh
